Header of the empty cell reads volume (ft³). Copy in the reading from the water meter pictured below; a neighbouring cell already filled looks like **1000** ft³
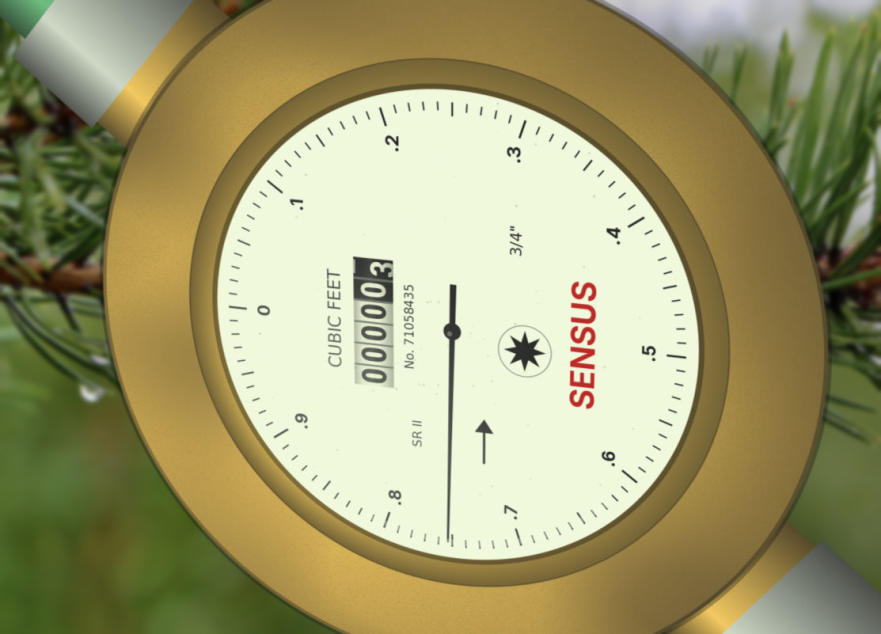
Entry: **2.75** ft³
